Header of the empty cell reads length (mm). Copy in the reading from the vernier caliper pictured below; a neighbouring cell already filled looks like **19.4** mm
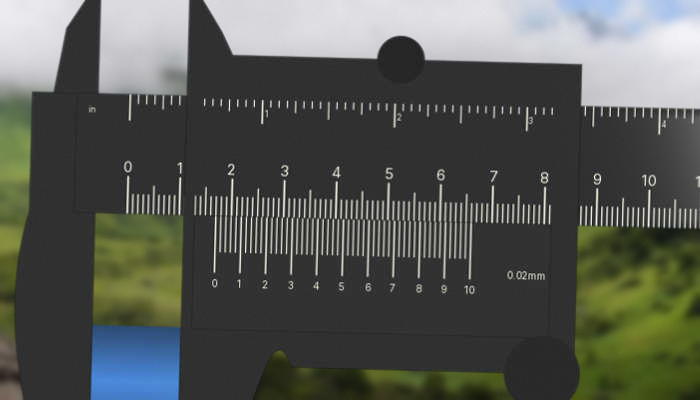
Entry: **17.0** mm
